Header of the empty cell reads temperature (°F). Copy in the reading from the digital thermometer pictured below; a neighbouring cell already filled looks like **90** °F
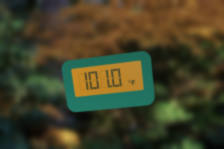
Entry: **101.0** °F
